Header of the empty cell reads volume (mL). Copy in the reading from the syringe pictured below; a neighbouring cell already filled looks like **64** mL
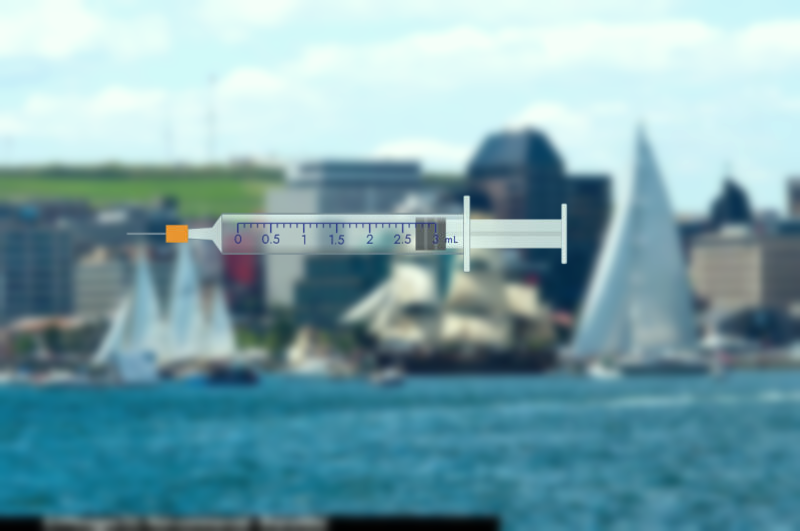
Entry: **2.7** mL
